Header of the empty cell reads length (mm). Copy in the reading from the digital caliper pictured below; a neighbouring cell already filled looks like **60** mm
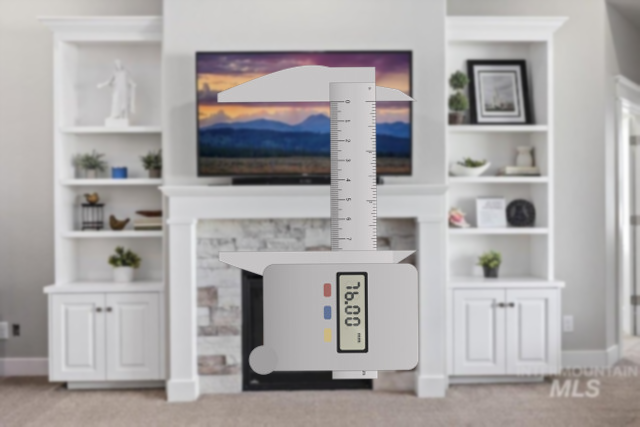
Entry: **76.00** mm
